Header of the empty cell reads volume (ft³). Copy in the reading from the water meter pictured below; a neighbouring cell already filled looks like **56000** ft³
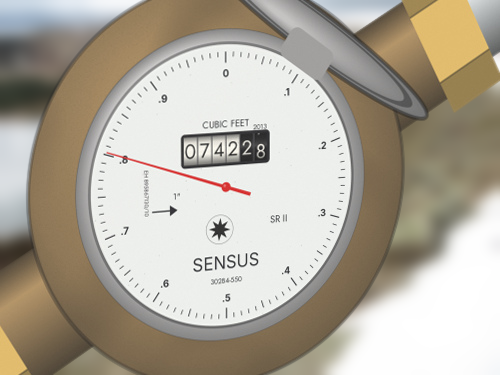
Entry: **74227.80** ft³
